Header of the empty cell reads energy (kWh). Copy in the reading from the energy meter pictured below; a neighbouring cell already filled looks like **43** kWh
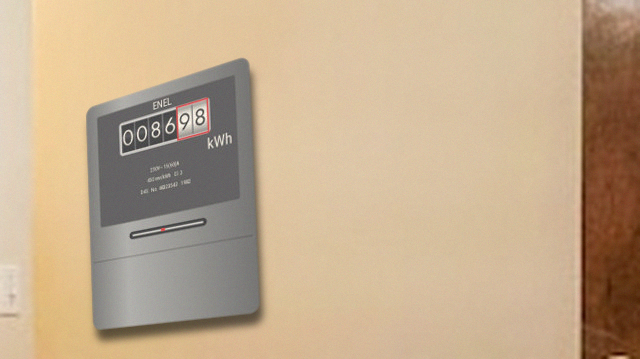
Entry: **86.98** kWh
